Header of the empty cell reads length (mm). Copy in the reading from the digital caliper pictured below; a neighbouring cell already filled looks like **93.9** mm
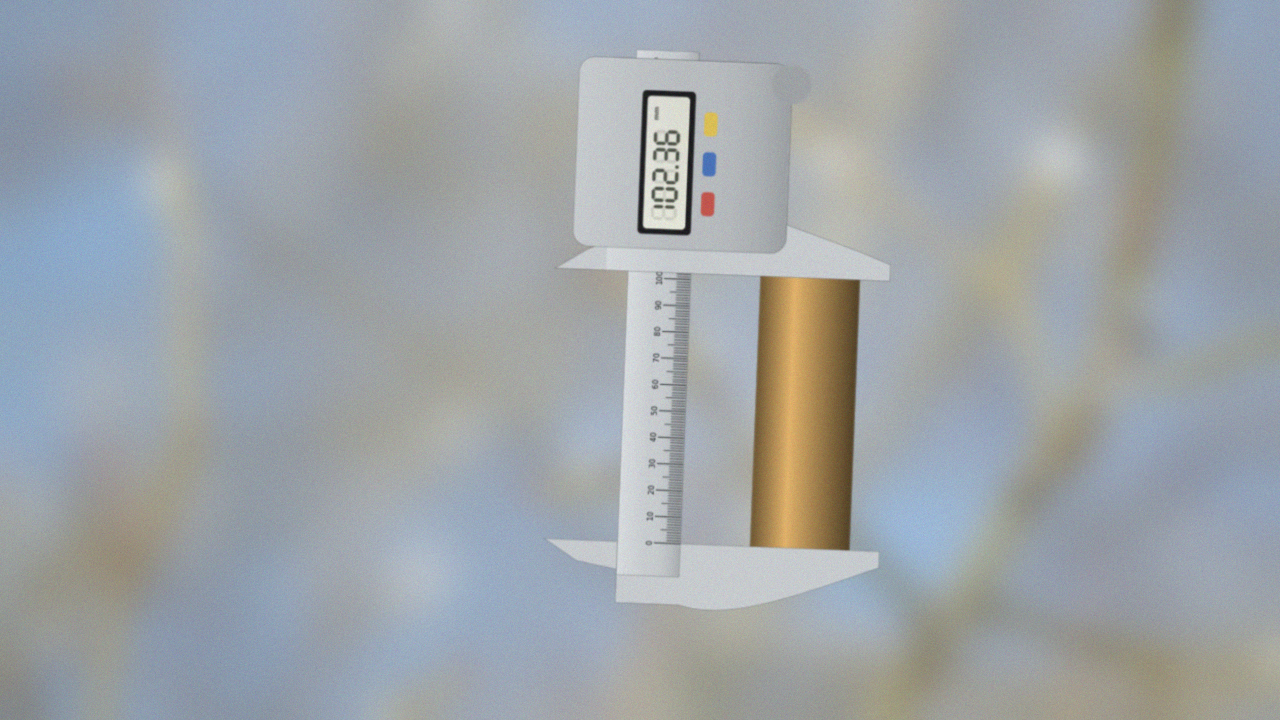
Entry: **102.36** mm
